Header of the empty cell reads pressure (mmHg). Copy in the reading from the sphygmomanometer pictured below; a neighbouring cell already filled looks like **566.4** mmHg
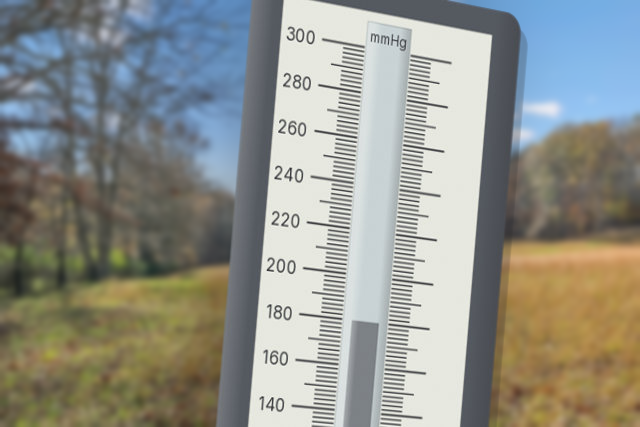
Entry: **180** mmHg
